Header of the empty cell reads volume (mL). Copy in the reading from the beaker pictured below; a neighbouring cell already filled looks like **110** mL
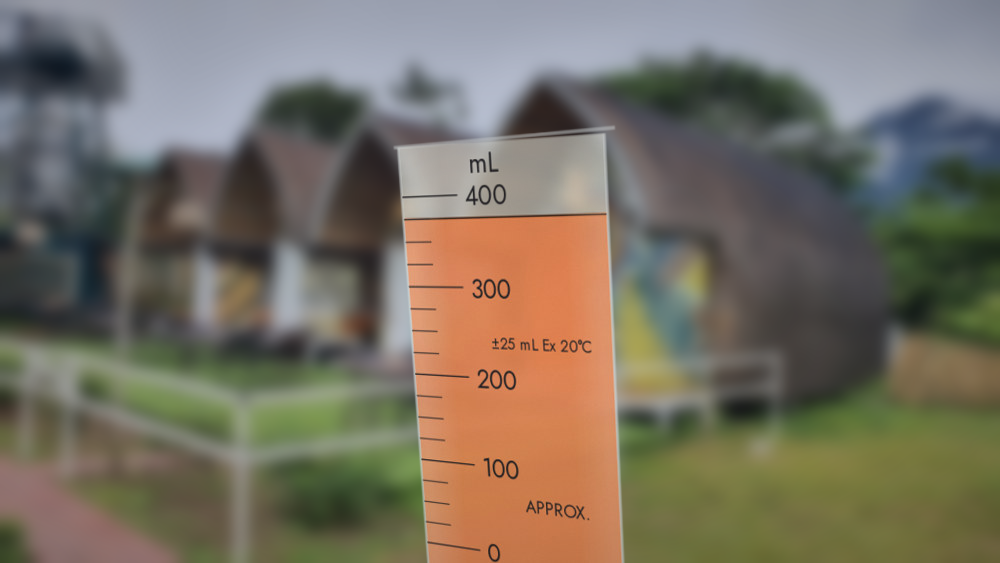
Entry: **375** mL
